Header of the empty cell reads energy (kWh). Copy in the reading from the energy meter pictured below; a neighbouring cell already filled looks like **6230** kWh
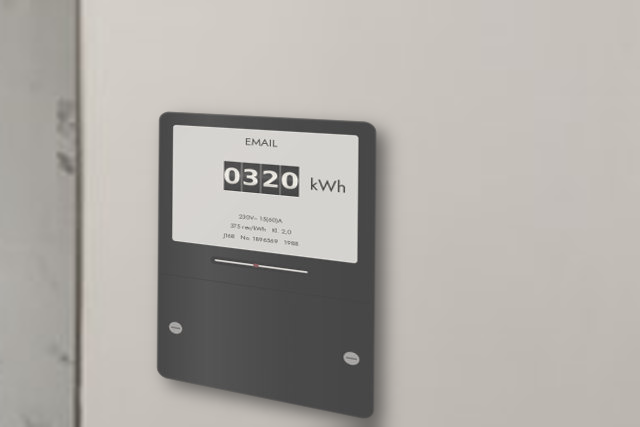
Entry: **320** kWh
